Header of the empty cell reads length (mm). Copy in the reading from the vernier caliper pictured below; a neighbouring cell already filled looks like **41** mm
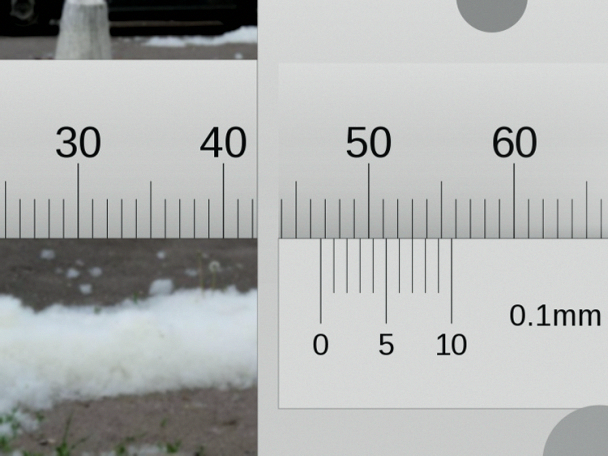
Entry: **46.7** mm
